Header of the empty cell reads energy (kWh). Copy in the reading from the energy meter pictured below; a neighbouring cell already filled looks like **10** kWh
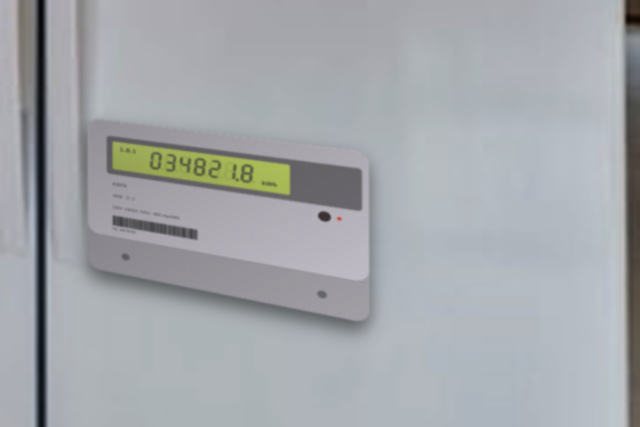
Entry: **34821.8** kWh
